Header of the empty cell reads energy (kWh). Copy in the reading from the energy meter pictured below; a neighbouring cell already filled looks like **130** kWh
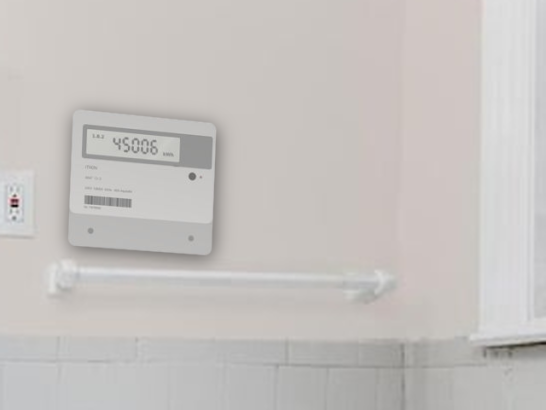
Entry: **45006** kWh
